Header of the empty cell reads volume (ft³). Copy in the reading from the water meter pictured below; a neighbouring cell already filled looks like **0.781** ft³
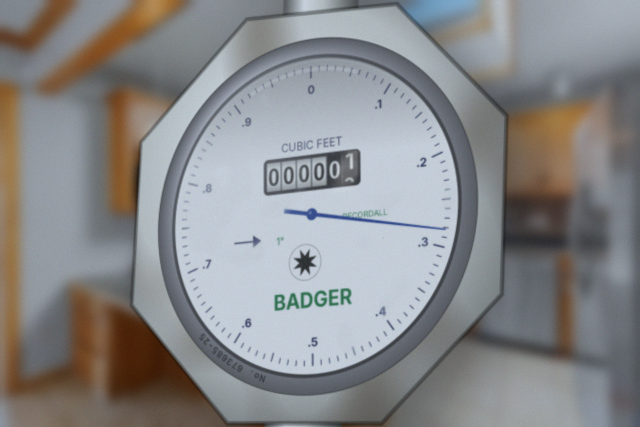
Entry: **1.28** ft³
